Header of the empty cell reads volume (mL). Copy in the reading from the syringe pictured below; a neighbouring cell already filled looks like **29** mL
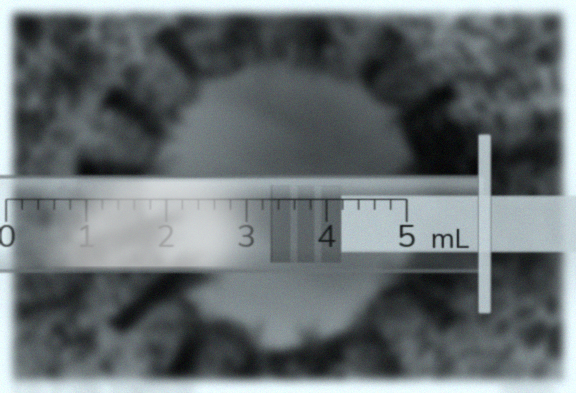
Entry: **3.3** mL
